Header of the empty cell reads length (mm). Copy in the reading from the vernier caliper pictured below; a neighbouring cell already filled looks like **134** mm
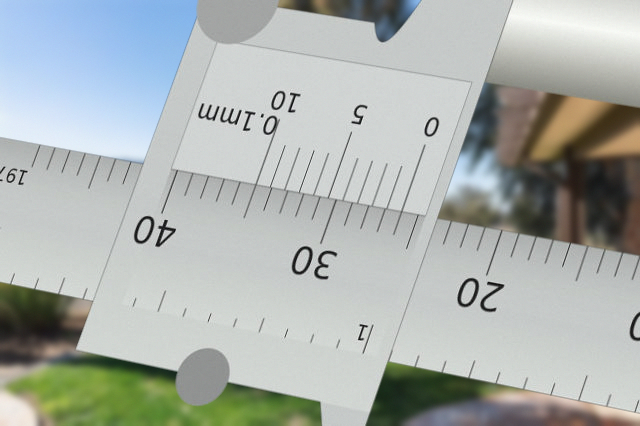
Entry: **26.0** mm
